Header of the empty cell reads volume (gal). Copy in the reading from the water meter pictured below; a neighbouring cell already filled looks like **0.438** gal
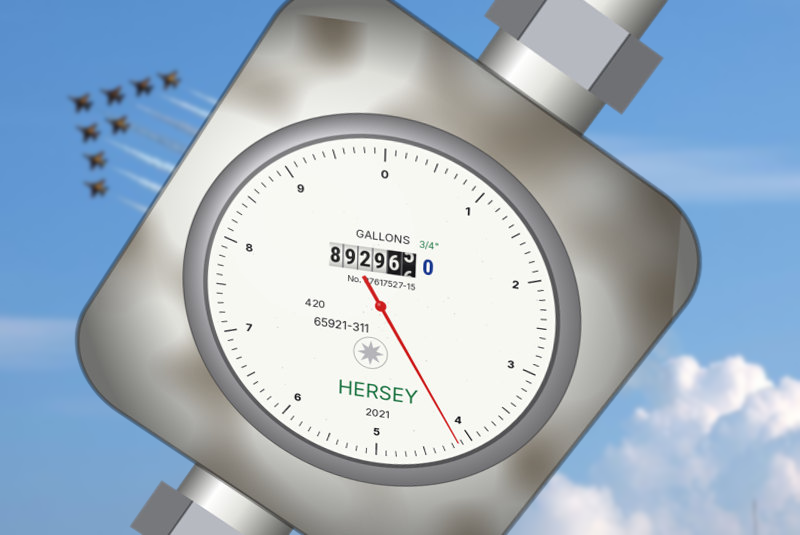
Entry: **8929654.1** gal
